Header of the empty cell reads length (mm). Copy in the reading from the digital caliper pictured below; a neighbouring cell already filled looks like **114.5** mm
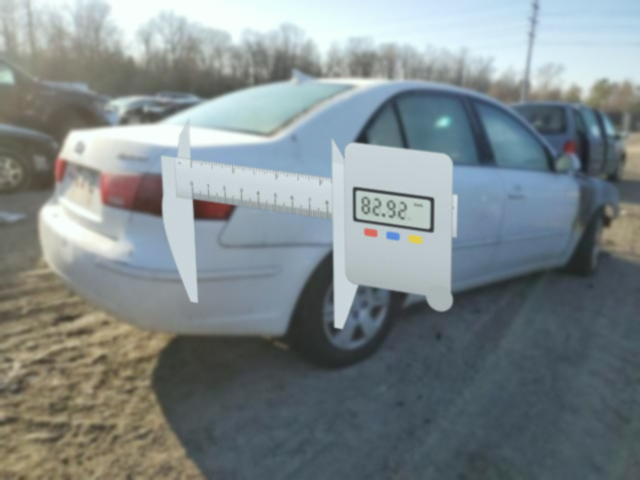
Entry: **82.92** mm
